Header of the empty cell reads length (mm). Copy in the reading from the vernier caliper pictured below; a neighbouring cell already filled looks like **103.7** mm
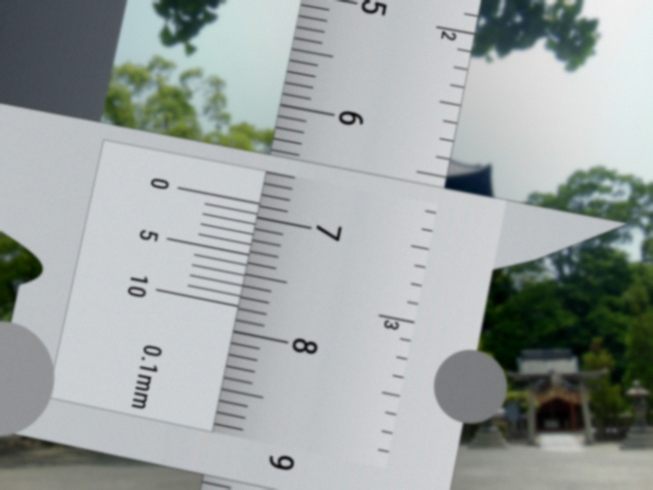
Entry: **68.8** mm
